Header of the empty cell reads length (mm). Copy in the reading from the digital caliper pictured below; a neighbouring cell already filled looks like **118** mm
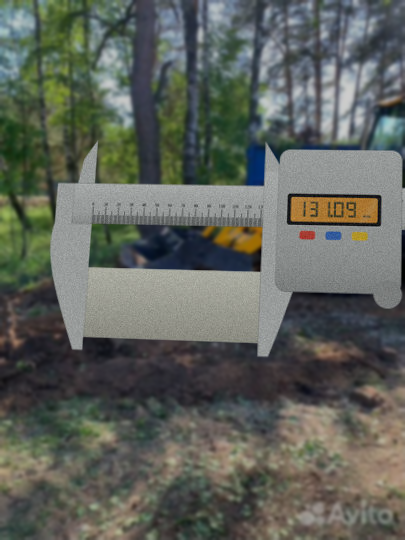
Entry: **131.09** mm
